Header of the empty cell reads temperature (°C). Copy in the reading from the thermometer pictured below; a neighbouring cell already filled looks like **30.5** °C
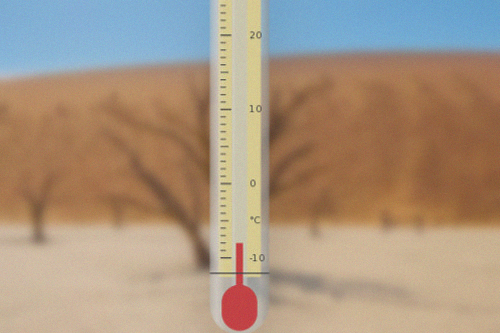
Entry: **-8** °C
